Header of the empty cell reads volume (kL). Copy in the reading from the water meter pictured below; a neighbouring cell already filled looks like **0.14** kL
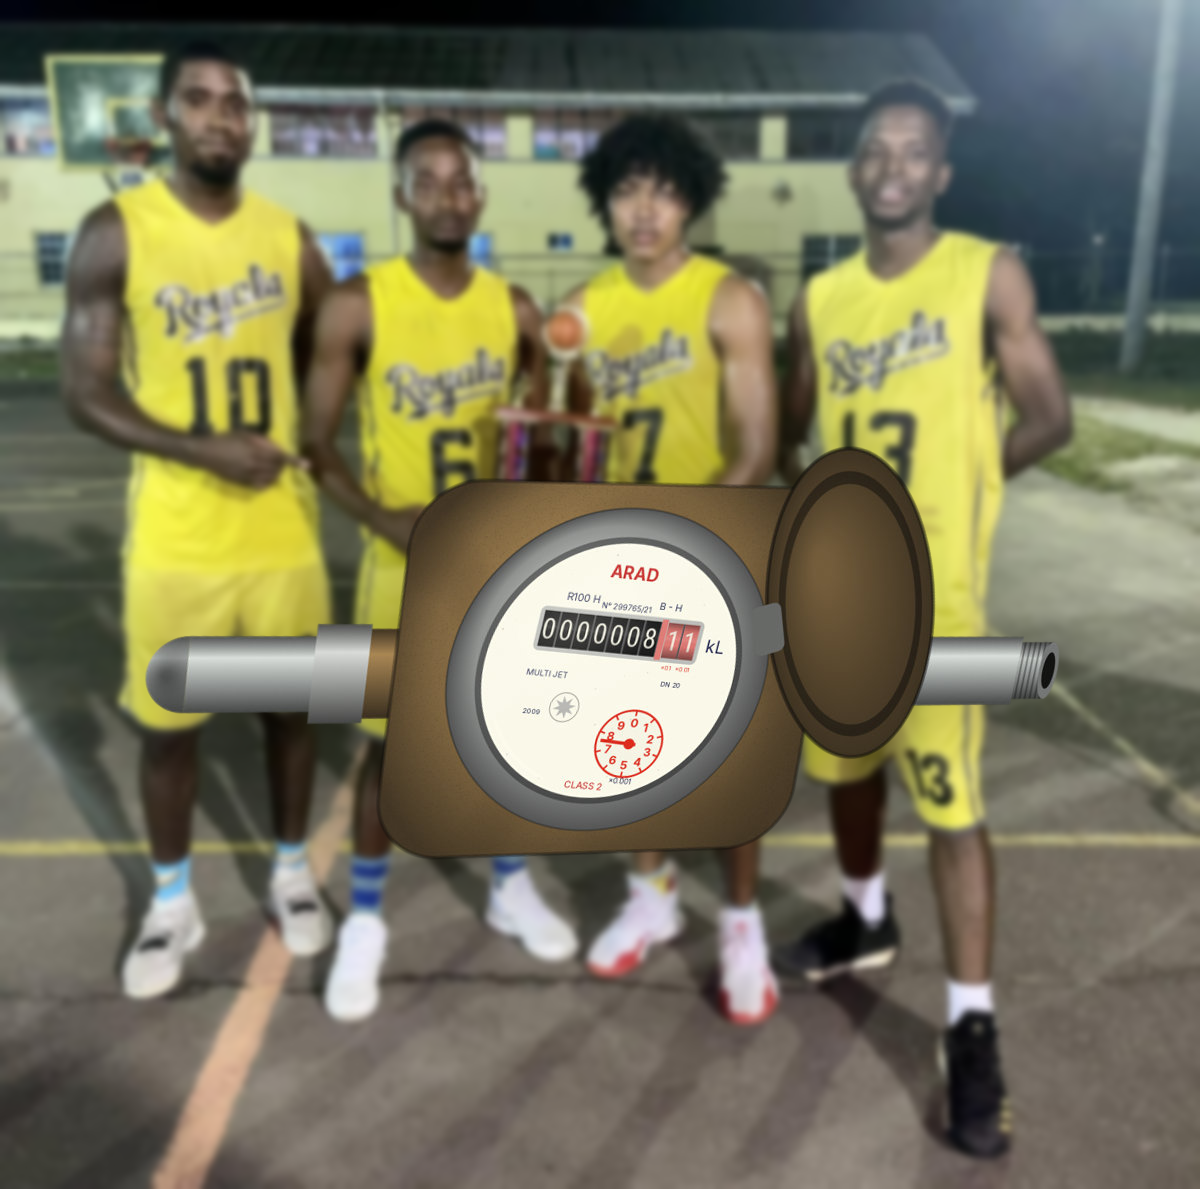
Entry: **8.117** kL
